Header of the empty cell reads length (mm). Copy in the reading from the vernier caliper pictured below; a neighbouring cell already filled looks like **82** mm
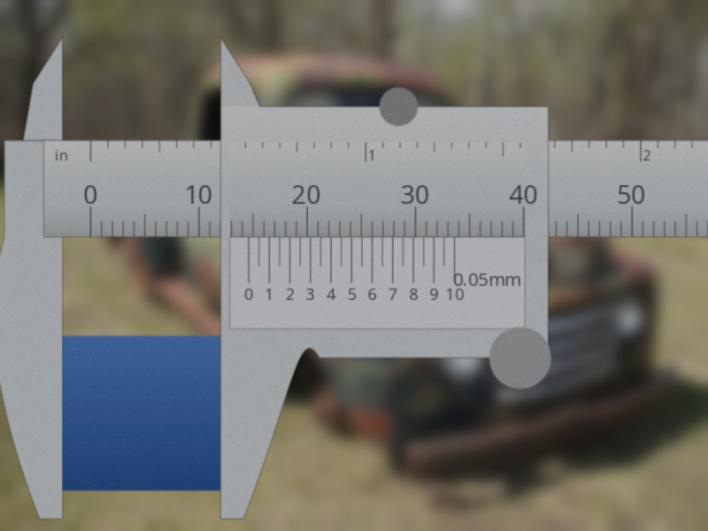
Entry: **14.6** mm
